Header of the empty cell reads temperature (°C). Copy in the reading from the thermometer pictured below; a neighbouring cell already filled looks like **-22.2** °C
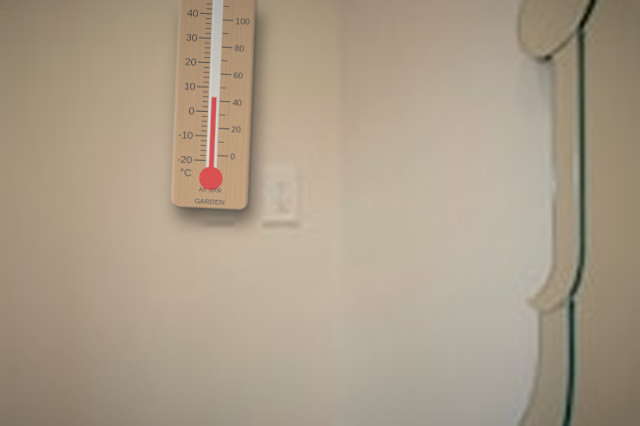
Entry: **6** °C
